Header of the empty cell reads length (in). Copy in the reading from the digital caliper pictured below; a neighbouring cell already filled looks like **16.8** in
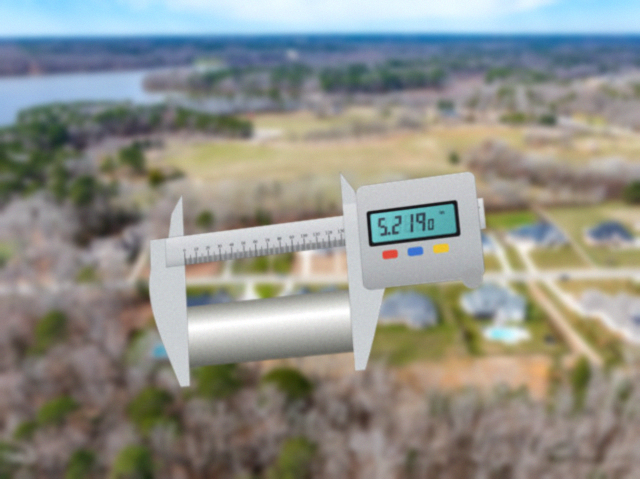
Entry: **5.2190** in
